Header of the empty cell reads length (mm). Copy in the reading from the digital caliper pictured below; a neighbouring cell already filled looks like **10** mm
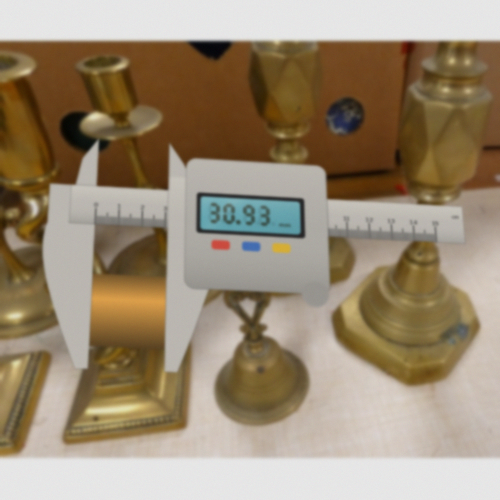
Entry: **30.93** mm
